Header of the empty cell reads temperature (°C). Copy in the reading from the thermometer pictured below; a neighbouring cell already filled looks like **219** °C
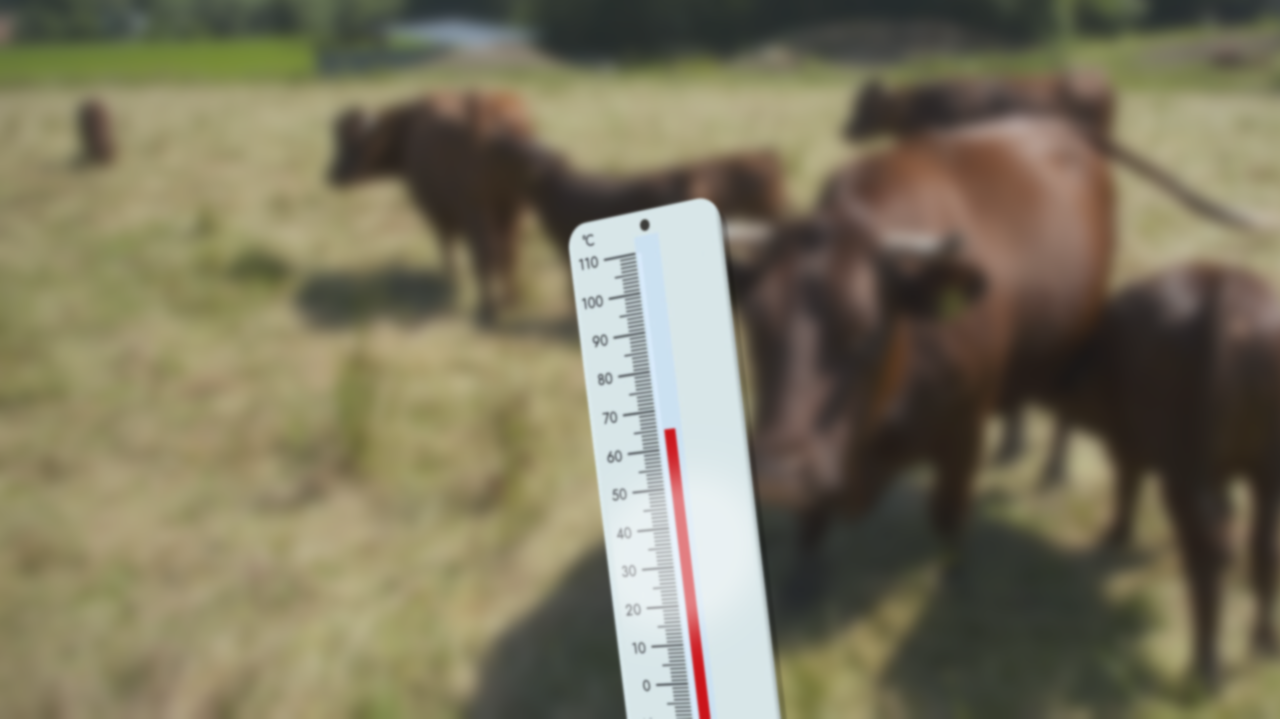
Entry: **65** °C
